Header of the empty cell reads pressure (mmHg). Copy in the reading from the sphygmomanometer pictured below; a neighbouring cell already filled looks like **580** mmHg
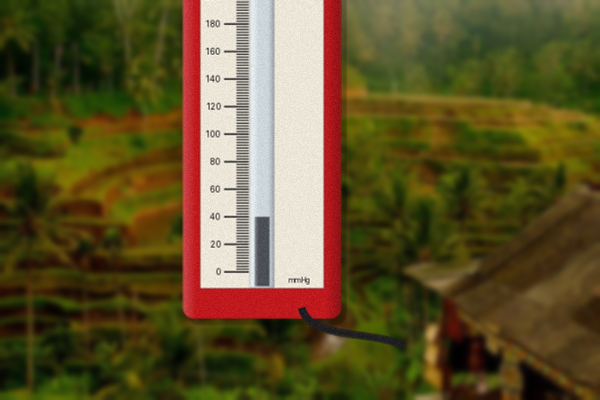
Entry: **40** mmHg
